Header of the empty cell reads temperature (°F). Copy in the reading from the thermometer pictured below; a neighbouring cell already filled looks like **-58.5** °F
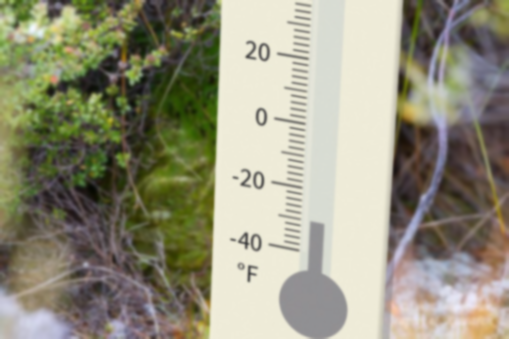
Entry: **-30** °F
